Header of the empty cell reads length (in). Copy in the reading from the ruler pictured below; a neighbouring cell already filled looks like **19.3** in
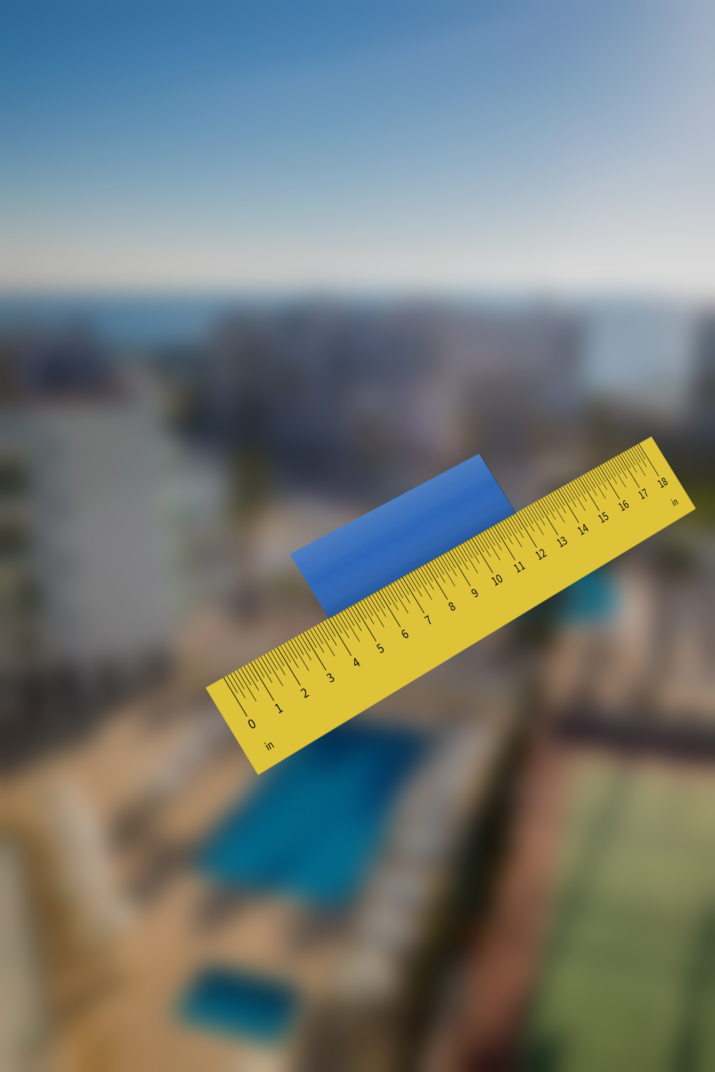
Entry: **8** in
